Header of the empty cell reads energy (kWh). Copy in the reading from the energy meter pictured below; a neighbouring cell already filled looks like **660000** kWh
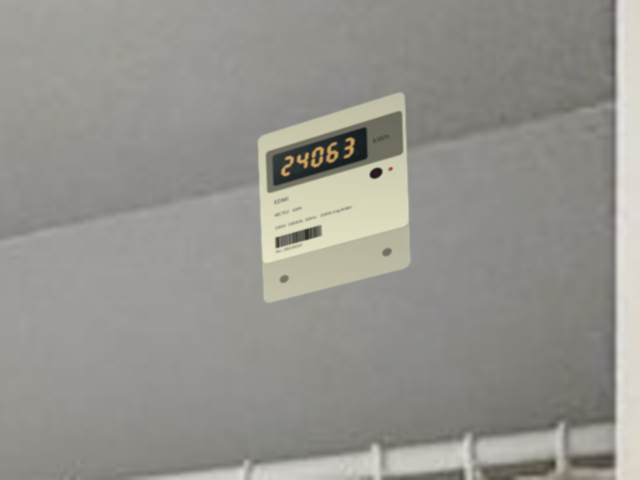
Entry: **24063** kWh
